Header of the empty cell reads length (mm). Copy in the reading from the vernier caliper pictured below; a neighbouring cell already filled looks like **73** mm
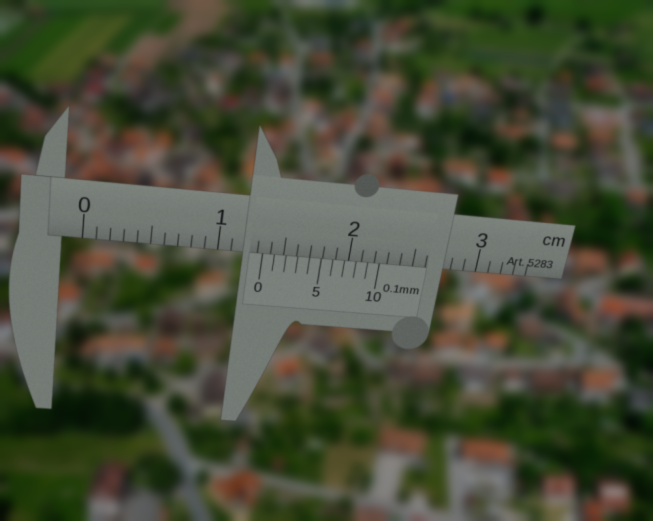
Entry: **13.4** mm
